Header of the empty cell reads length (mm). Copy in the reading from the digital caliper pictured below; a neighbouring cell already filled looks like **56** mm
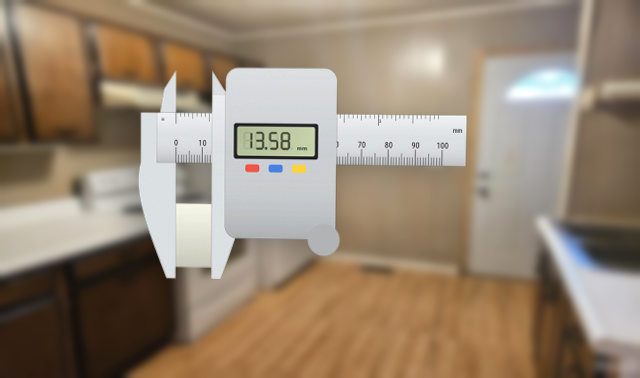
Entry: **13.58** mm
